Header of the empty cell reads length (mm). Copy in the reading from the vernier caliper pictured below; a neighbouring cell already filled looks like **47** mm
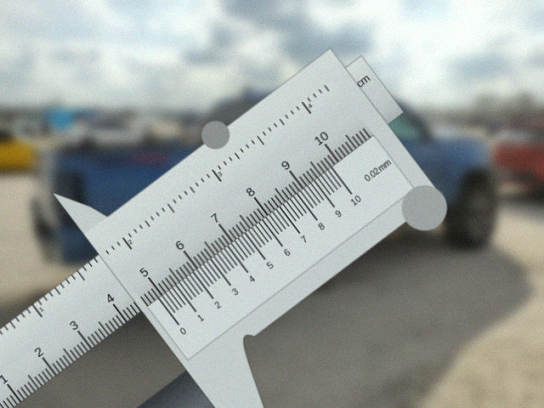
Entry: **49.0** mm
